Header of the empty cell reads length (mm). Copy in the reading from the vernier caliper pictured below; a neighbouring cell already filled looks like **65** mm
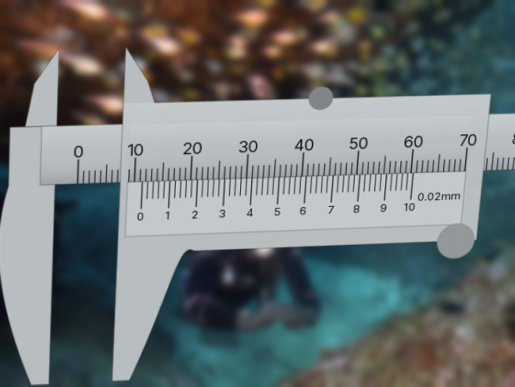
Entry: **11.4** mm
